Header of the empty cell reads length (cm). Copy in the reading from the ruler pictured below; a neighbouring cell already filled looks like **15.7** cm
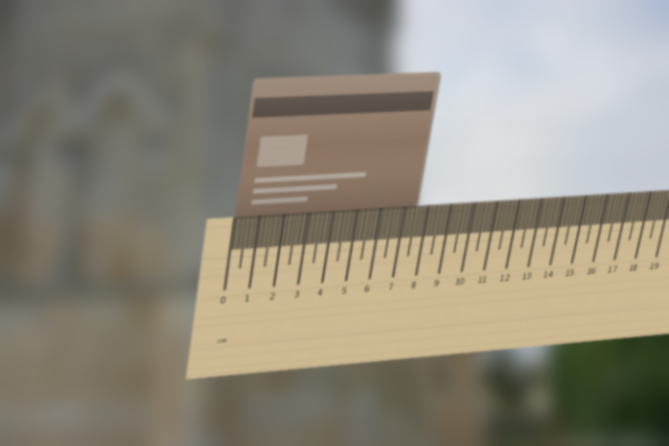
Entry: **7.5** cm
